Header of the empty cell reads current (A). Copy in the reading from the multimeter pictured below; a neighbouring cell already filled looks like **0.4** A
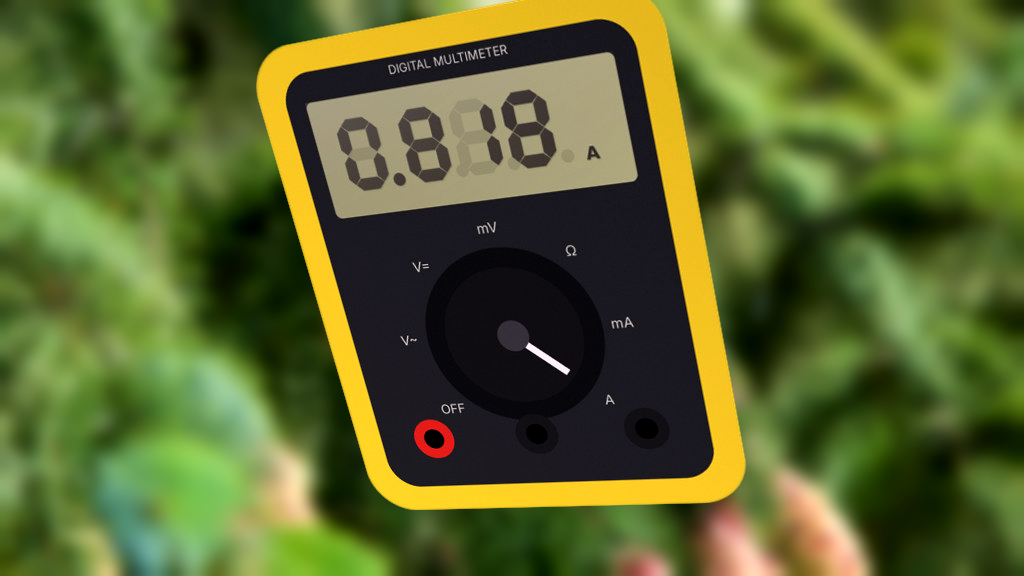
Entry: **0.818** A
